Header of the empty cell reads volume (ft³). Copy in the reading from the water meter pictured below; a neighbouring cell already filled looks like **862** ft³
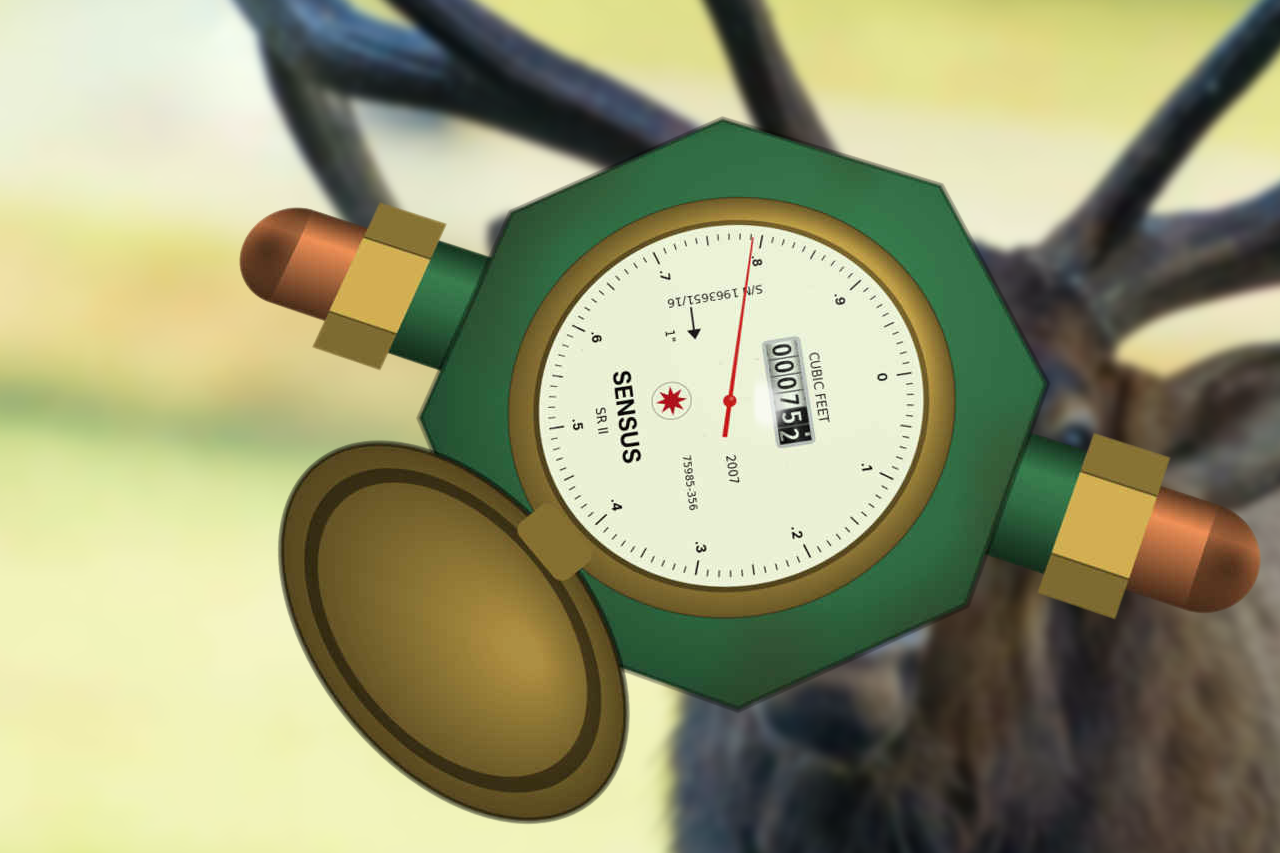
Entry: **751.79** ft³
